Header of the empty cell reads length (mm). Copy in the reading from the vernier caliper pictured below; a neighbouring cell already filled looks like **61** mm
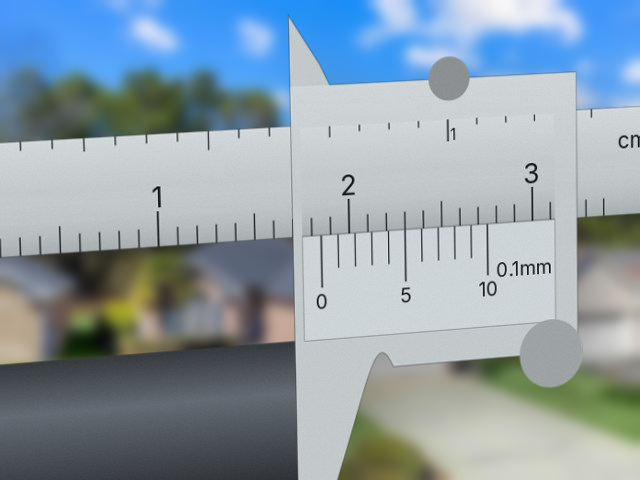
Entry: **18.5** mm
